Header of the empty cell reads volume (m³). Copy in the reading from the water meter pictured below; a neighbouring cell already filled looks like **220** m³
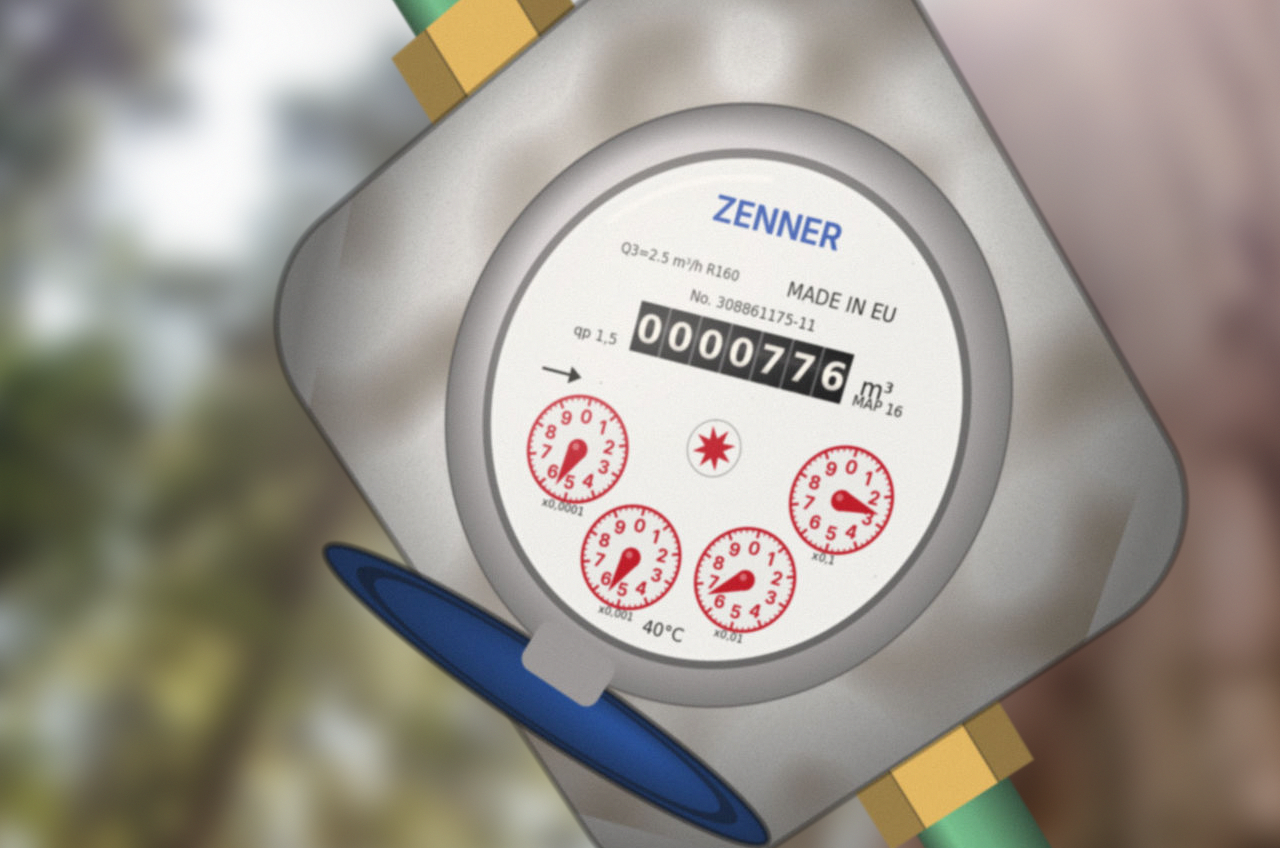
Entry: **776.2655** m³
